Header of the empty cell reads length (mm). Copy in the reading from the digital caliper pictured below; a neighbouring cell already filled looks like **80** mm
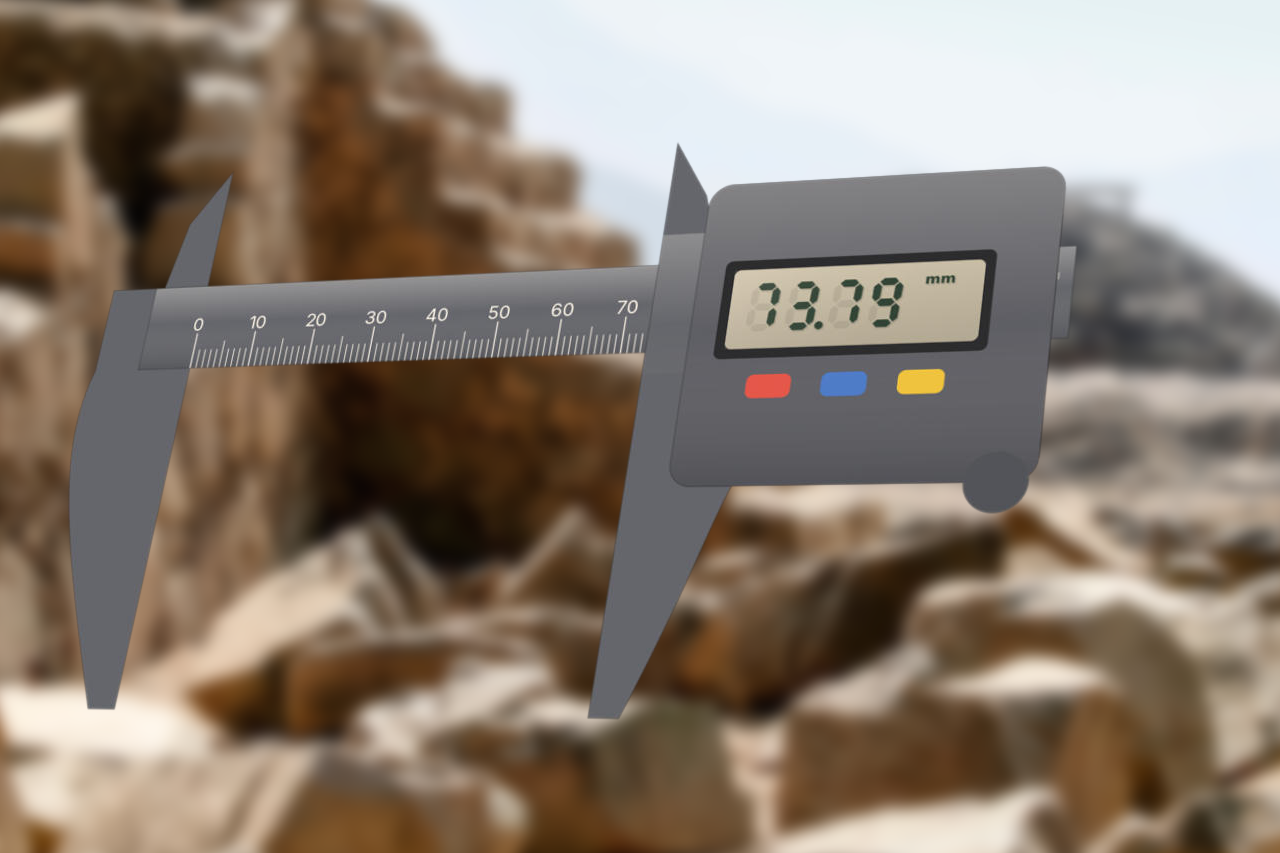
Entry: **73.79** mm
